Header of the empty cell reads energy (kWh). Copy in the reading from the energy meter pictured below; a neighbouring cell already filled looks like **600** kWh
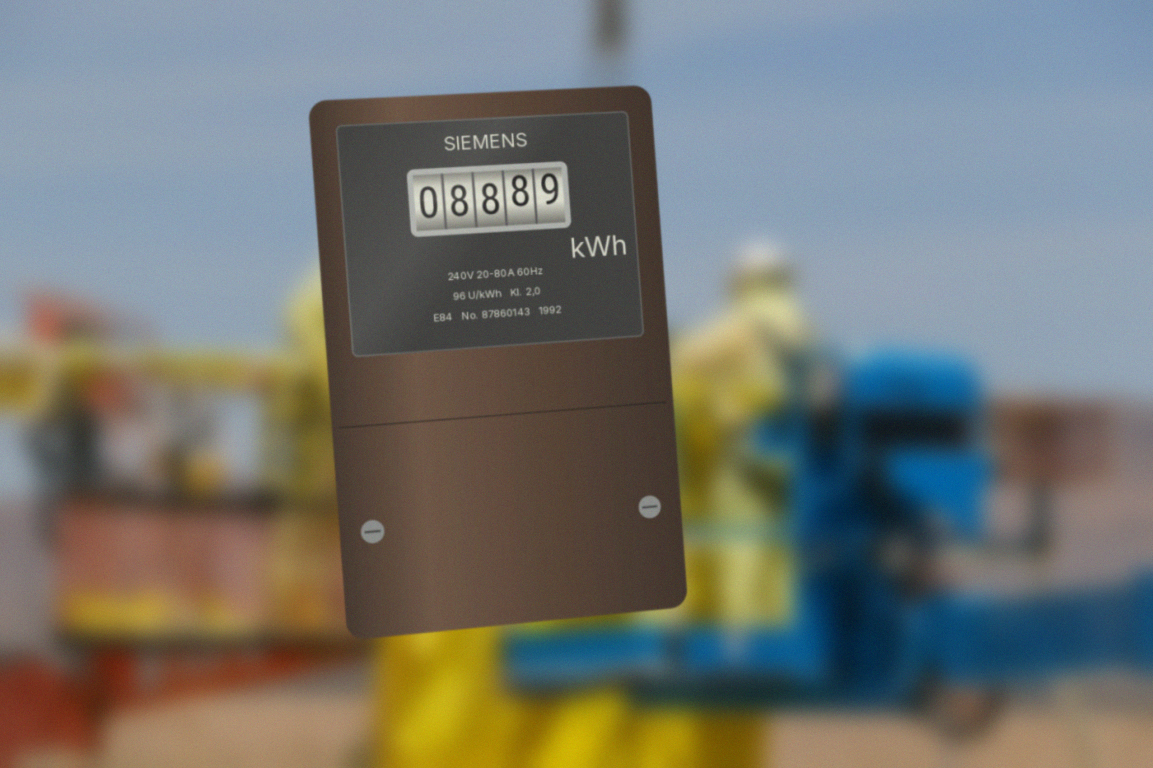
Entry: **8889** kWh
